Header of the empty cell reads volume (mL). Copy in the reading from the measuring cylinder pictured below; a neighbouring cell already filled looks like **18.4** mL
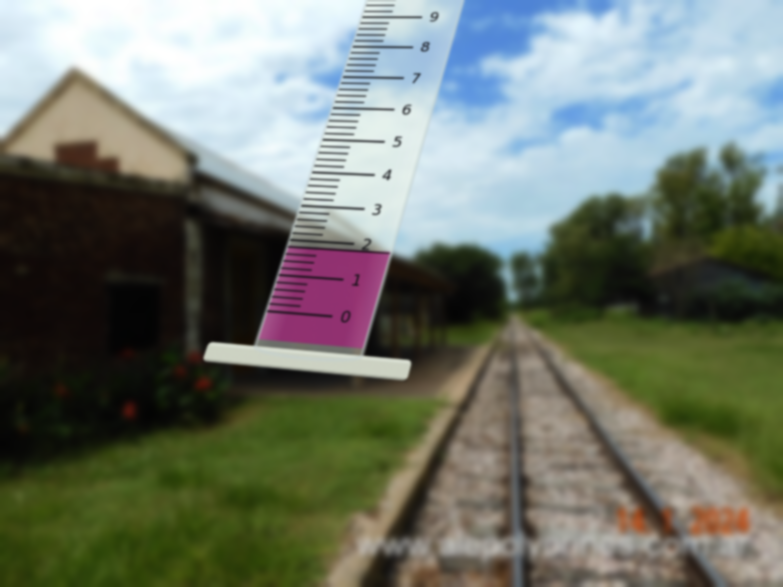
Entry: **1.8** mL
